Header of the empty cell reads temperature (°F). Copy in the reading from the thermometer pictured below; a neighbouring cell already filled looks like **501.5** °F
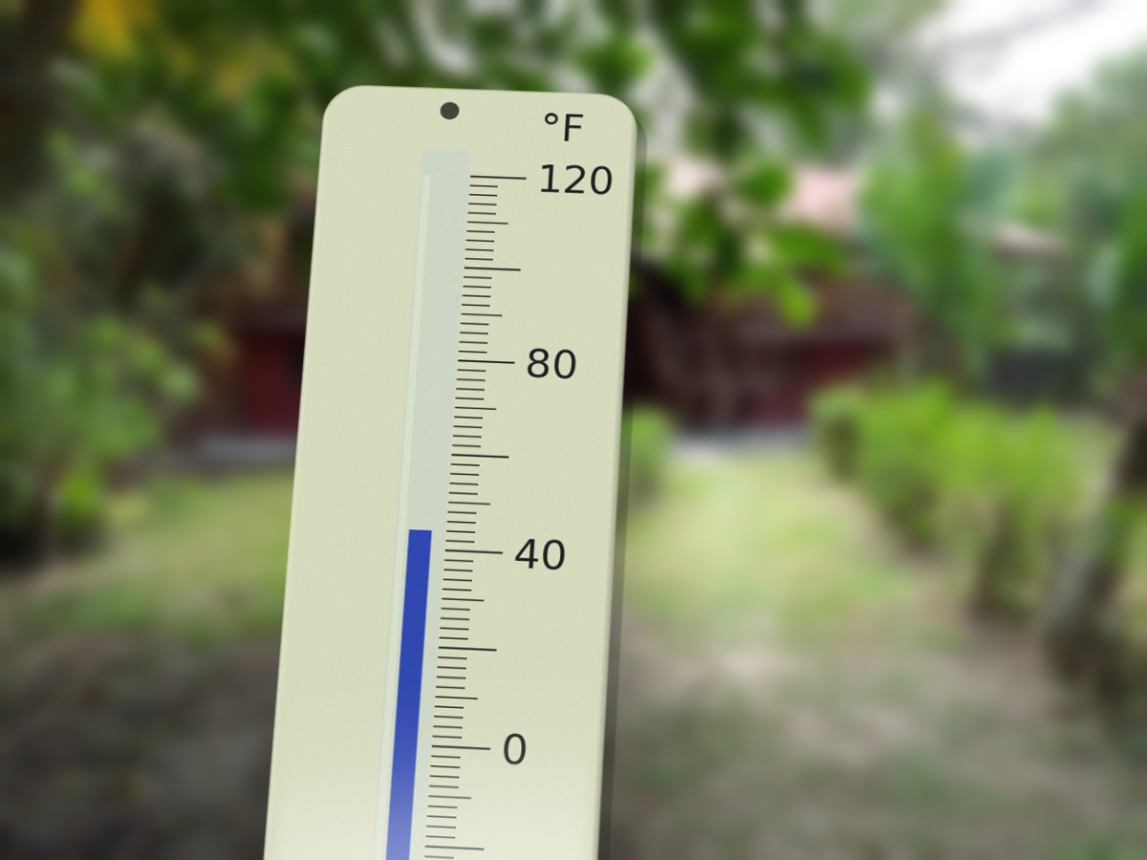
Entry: **44** °F
